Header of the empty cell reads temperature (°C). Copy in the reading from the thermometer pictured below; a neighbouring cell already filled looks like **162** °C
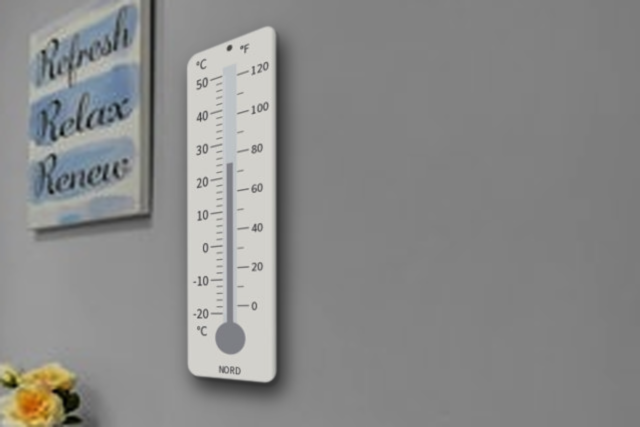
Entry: **24** °C
